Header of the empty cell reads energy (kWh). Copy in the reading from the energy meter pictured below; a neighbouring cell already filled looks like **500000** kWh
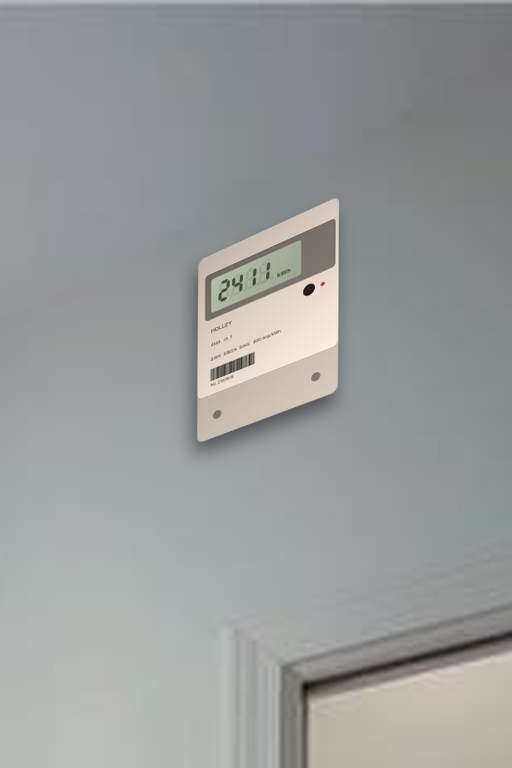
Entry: **2411** kWh
